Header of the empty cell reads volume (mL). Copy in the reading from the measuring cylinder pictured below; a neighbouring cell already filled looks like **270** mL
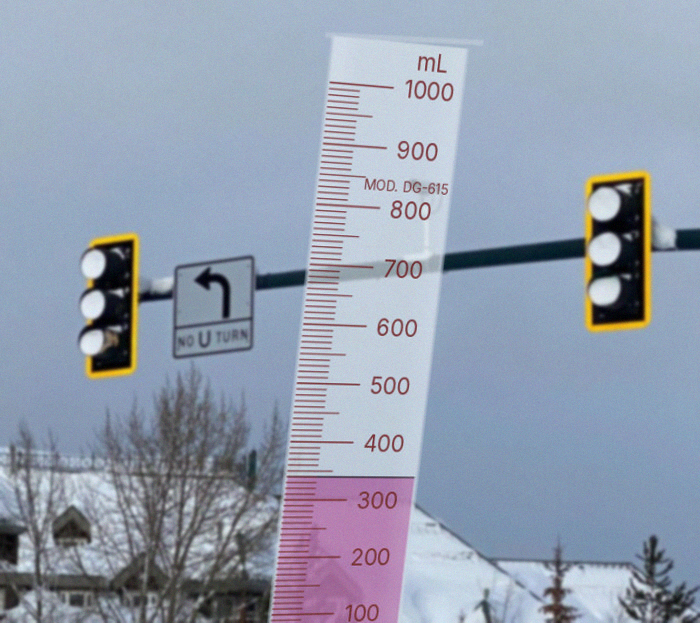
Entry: **340** mL
